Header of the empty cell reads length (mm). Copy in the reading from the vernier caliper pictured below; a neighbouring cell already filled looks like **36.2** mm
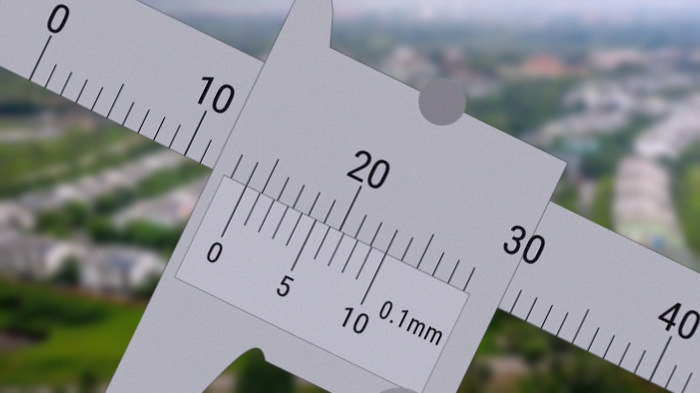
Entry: **14.0** mm
